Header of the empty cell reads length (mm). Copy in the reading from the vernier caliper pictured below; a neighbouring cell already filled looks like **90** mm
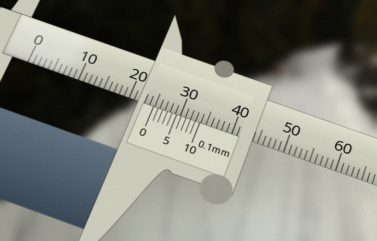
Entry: **24.8** mm
